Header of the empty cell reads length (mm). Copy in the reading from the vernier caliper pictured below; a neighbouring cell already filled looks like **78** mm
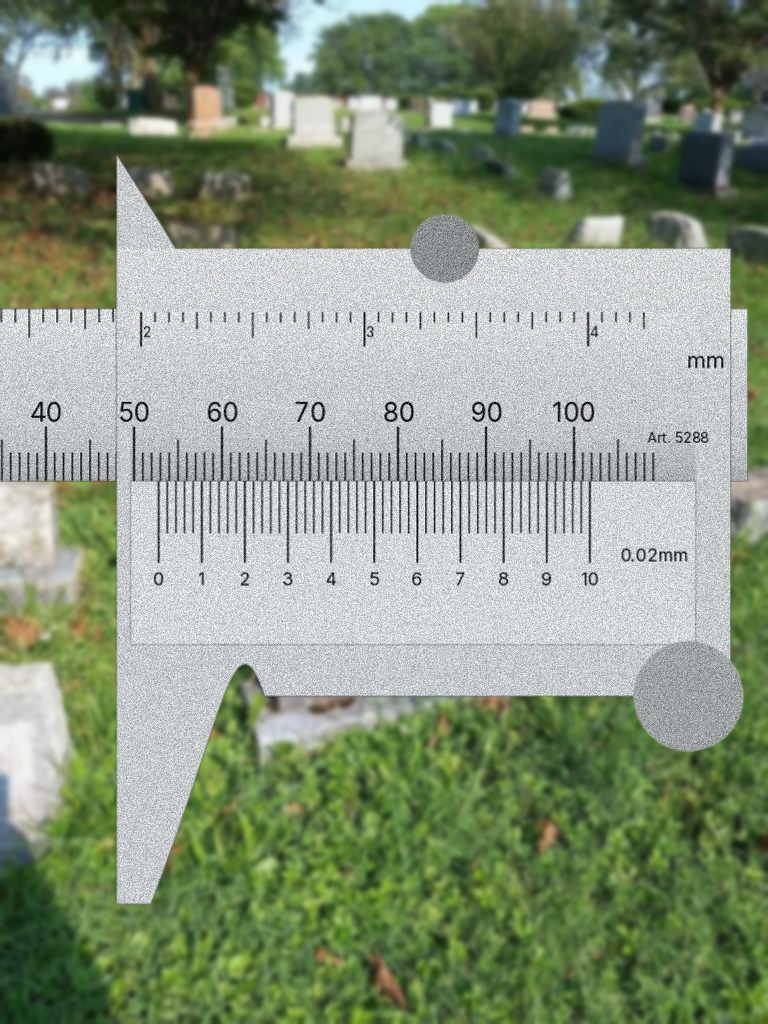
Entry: **52.8** mm
